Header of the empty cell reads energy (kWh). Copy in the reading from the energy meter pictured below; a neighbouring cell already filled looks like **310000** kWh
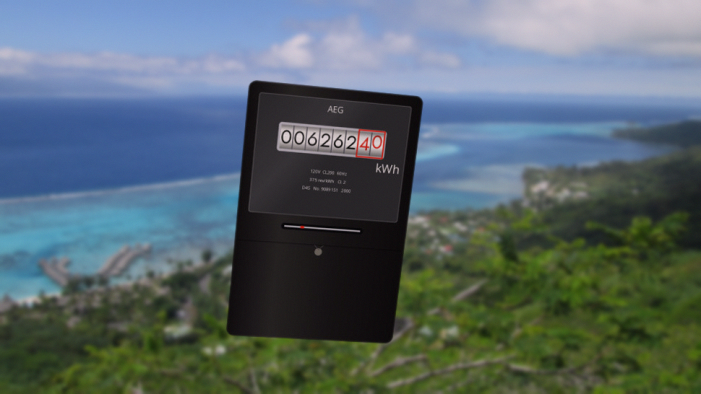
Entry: **6262.40** kWh
